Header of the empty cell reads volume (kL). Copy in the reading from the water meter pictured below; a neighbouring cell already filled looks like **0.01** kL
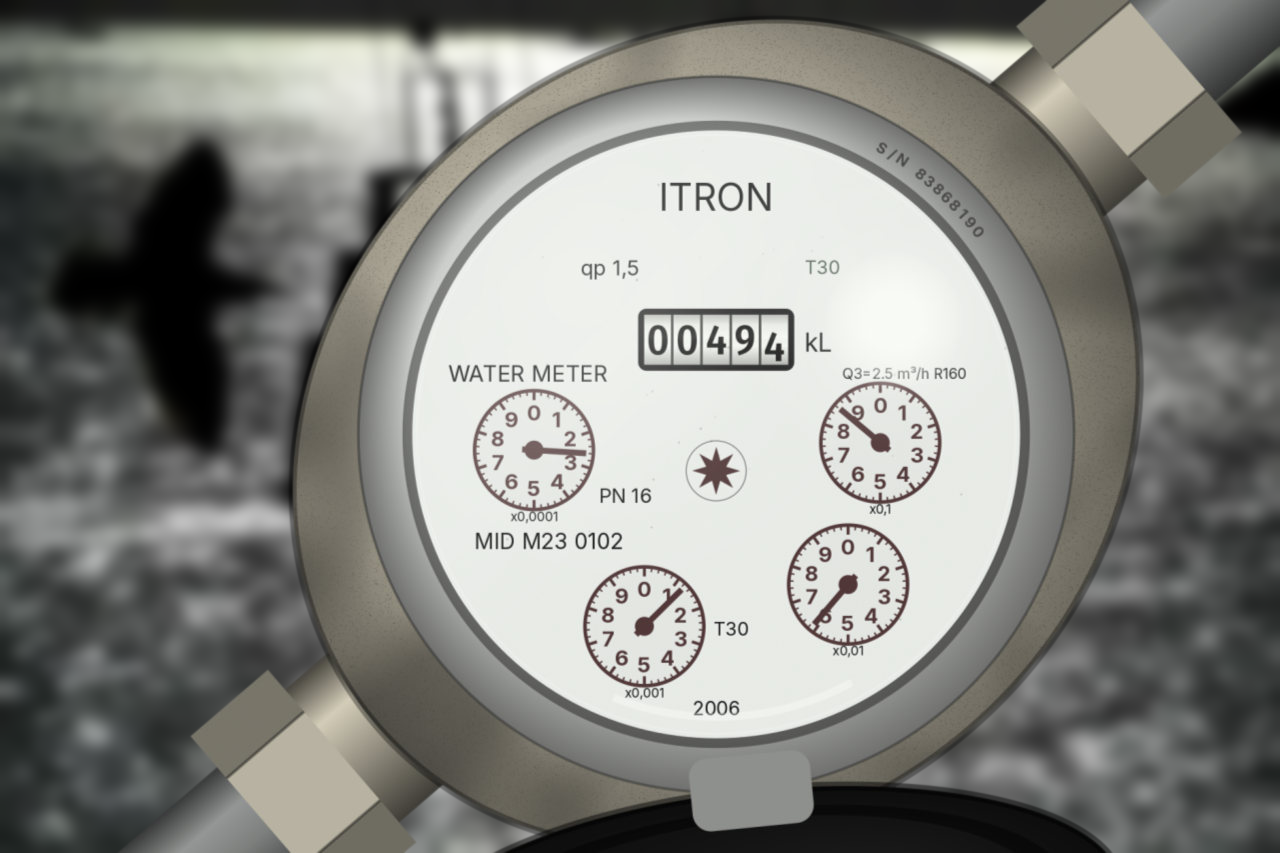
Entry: **493.8612** kL
